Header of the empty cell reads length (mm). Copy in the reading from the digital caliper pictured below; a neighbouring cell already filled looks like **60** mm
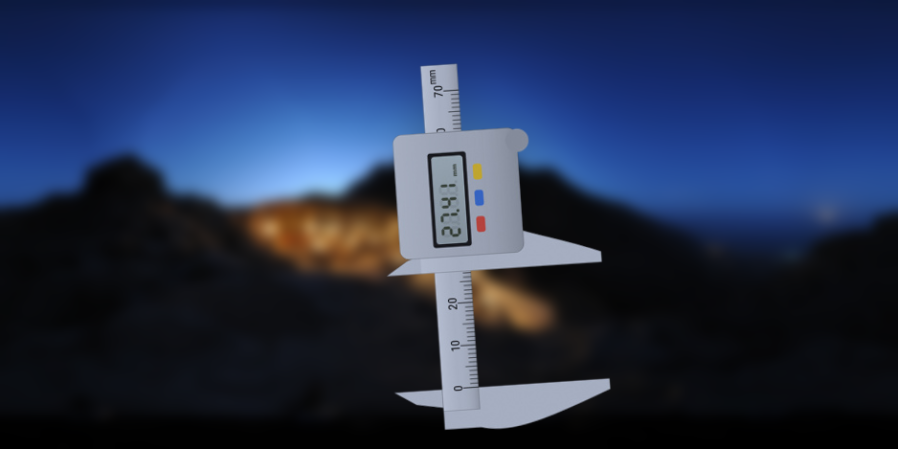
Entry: **27.41** mm
